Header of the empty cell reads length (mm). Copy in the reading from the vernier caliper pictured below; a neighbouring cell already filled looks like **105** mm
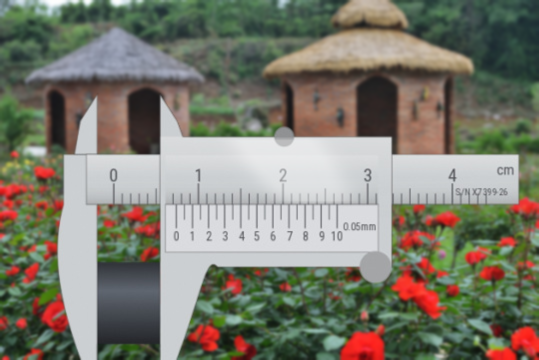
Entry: **7.4** mm
